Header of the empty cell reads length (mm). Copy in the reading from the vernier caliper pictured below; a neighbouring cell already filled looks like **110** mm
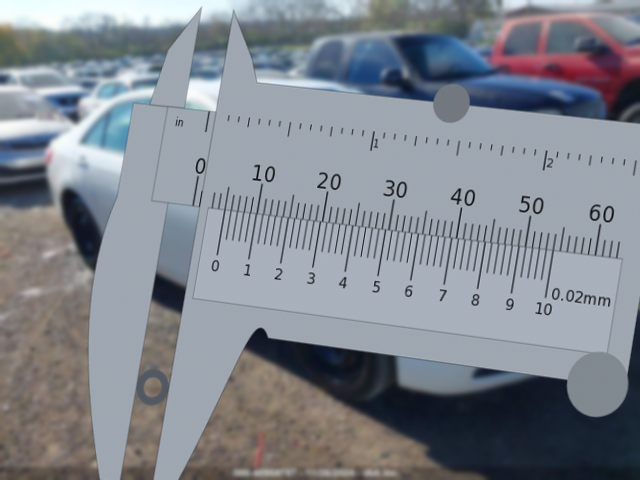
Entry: **5.0** mm
